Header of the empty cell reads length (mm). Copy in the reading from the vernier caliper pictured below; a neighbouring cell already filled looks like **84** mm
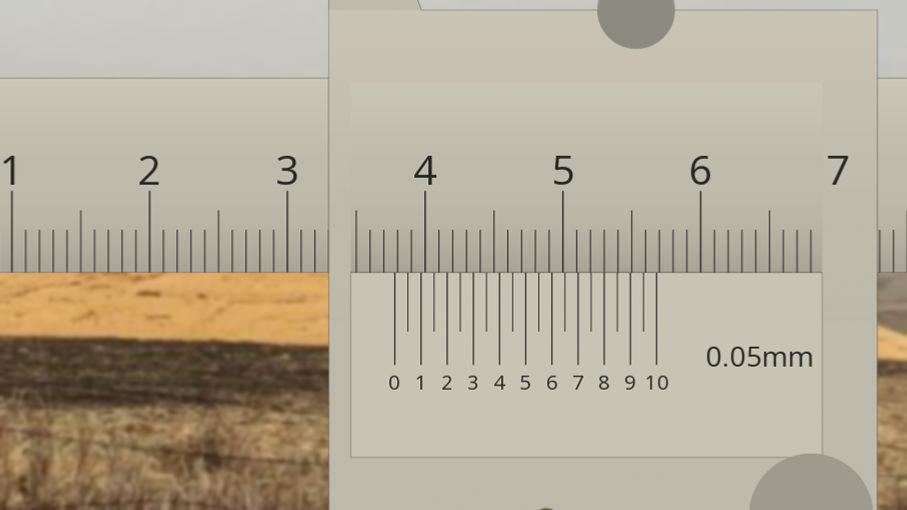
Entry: **37.8** mm
